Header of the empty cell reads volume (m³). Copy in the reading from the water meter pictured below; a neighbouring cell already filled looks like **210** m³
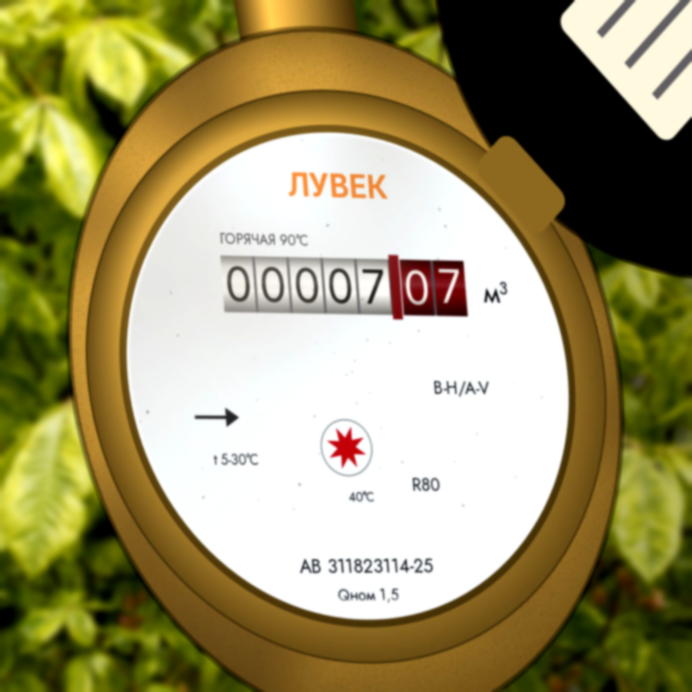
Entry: **7.07** m³
